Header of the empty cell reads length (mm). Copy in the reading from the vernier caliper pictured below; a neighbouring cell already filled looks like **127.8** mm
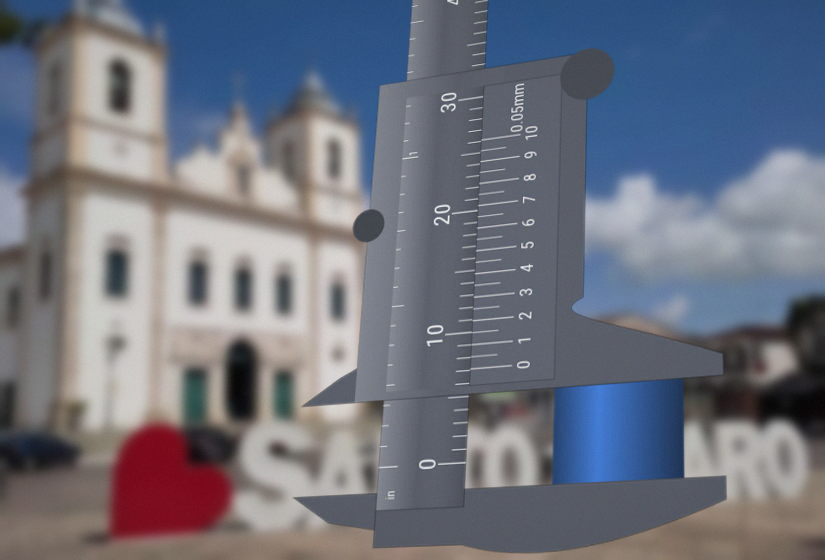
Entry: **7.1** mm
